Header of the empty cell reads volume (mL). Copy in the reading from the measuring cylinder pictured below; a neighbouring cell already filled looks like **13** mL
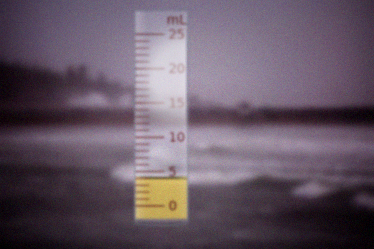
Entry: **4** mL
